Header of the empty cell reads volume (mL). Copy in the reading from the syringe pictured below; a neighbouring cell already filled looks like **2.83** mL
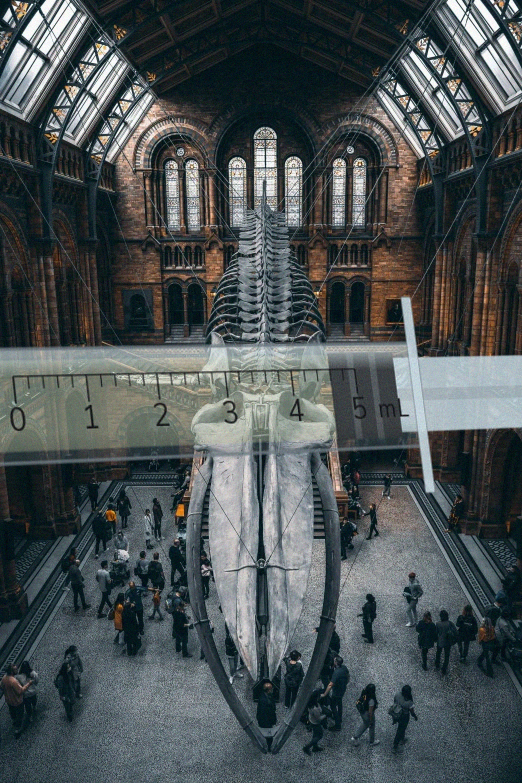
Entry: **4.6** mL
